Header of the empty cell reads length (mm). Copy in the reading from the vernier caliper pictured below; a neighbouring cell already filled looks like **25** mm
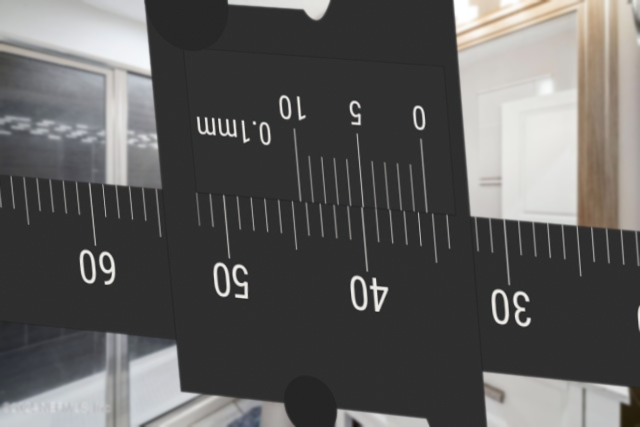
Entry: **35.4** mm
